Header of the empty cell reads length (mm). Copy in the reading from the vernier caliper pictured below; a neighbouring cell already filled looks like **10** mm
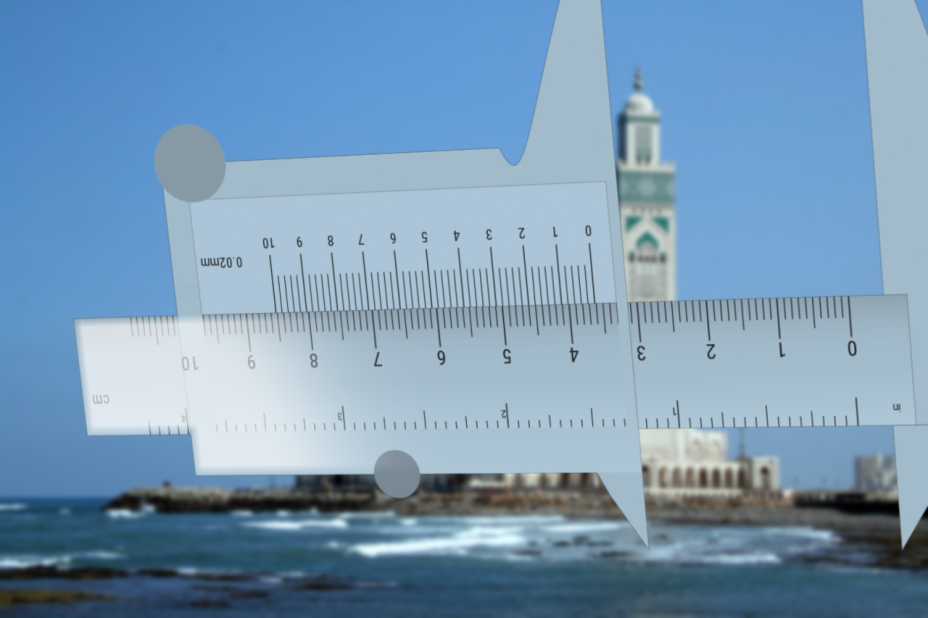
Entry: **36.2** mm
